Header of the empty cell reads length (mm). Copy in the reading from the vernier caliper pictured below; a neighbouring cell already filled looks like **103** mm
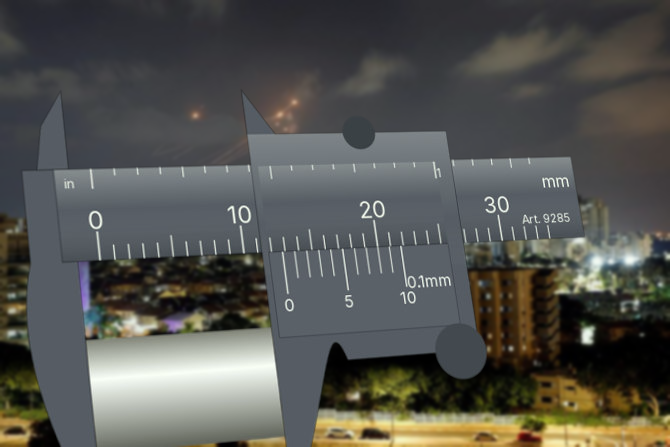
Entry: **12.8** mm
